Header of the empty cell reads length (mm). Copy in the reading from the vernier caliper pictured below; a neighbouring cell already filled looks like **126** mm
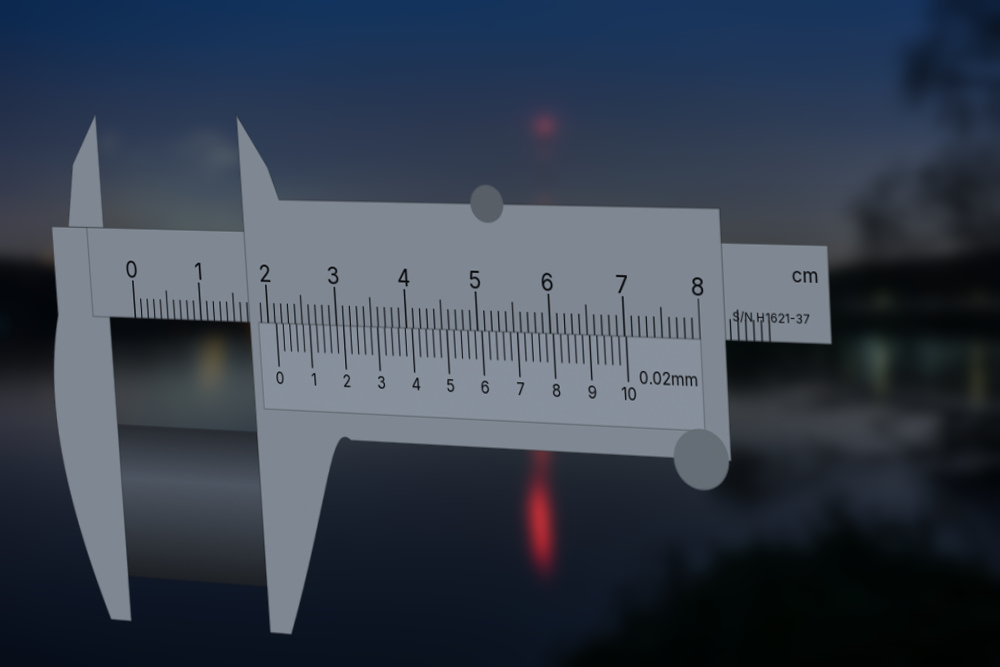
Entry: **21.2** mm
